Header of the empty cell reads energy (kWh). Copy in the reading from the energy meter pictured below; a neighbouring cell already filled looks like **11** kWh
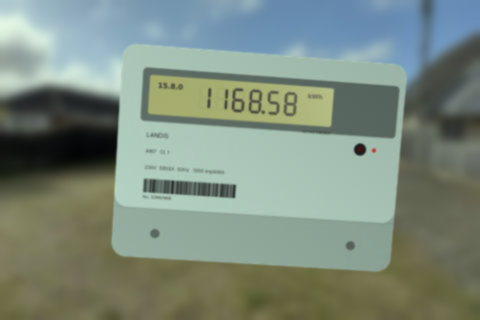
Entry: **1168.58** kWh
